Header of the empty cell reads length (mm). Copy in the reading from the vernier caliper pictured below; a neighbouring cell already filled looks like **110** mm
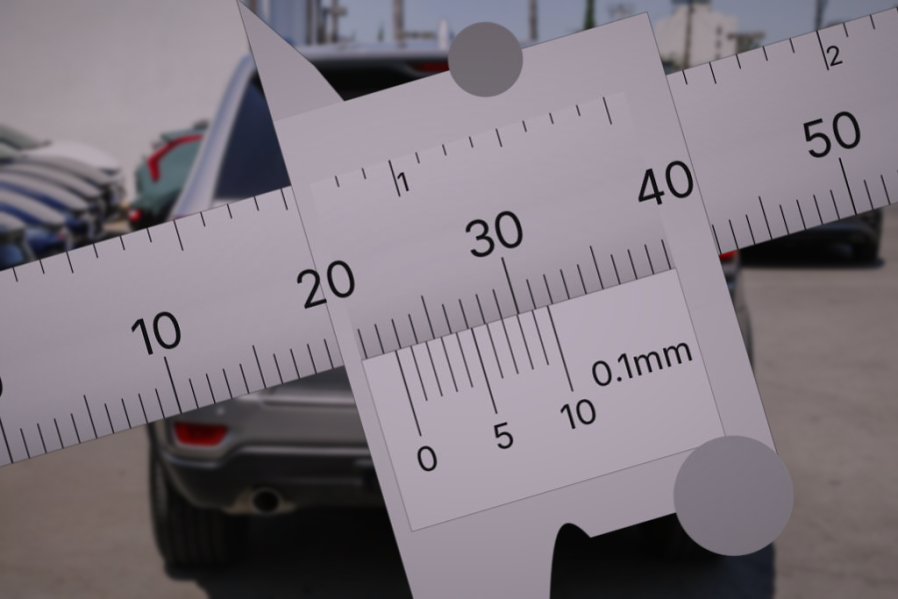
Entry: **22.7** mm
